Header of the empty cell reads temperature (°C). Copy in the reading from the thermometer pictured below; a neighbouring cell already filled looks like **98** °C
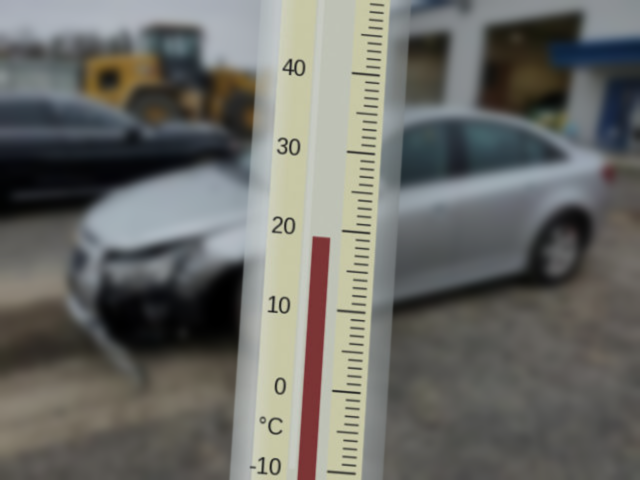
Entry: **19** °C
